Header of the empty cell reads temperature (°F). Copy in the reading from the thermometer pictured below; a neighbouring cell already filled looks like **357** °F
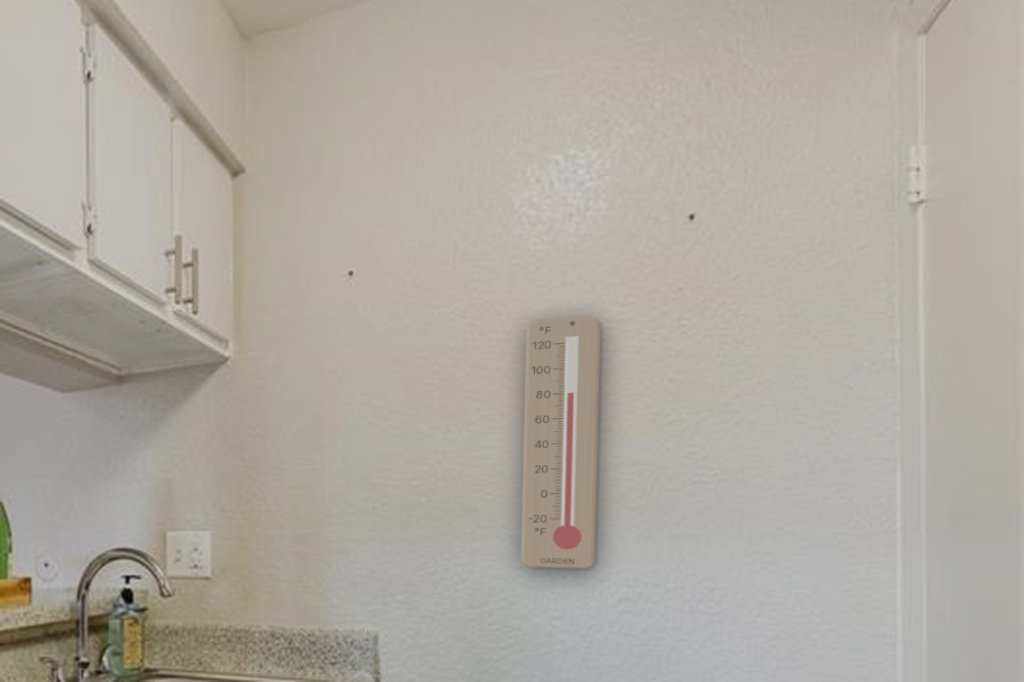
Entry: **80** °F
